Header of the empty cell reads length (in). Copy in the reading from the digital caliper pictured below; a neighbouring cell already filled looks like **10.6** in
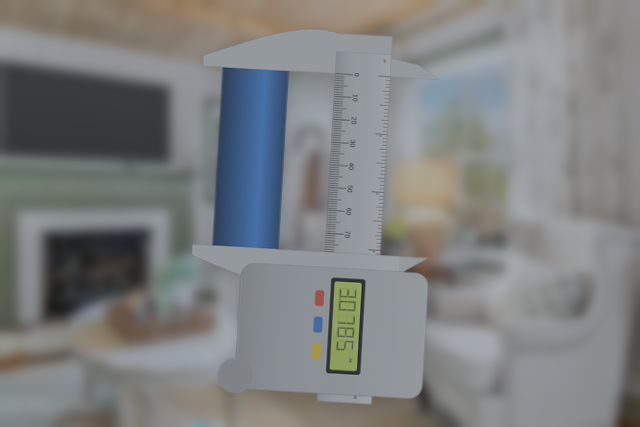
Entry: **3.0785** in
